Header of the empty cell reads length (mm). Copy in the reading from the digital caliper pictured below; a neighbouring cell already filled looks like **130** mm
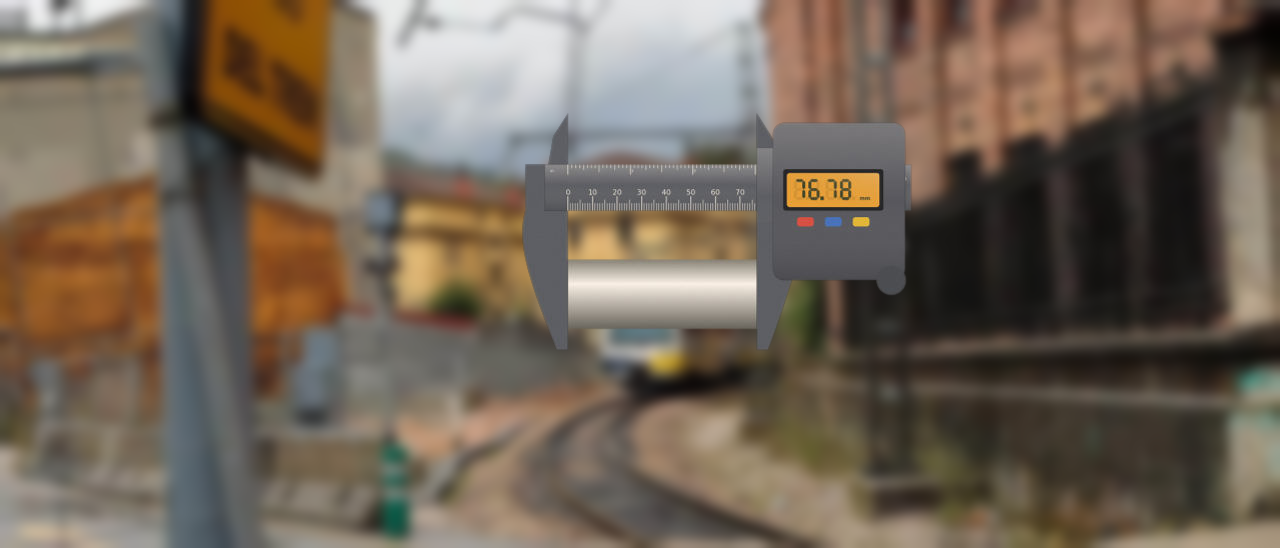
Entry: **76.78** mm
